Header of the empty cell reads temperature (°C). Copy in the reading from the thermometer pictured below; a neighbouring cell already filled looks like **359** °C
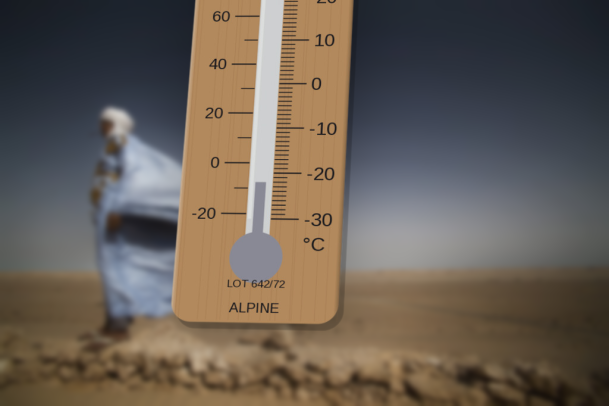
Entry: **-22** °C
